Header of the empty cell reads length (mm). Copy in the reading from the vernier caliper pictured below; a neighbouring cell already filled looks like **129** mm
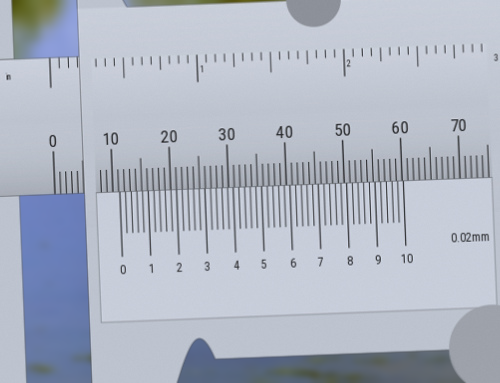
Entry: **11.2** mm
